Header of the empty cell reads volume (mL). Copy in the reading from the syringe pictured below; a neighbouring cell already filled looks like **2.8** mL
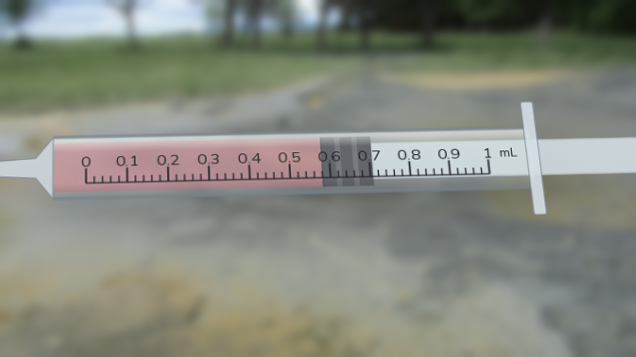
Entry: **0.58** mL
